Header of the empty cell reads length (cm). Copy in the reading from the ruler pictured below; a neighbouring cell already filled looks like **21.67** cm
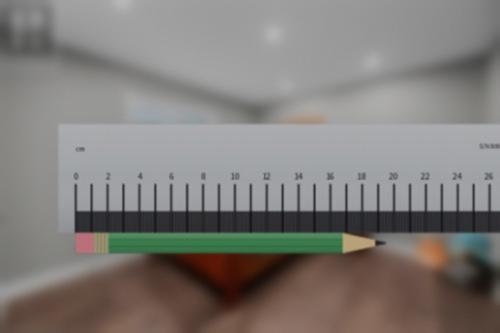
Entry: **19.5** cm
